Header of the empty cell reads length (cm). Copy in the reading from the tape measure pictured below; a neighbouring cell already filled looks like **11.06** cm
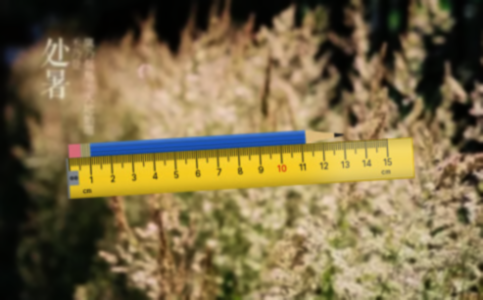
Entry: **13** cm
